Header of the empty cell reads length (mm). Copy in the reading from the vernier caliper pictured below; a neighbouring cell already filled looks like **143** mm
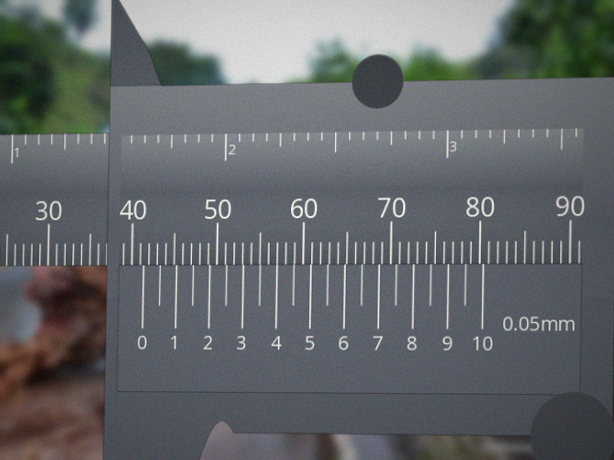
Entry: **41.4** mm
